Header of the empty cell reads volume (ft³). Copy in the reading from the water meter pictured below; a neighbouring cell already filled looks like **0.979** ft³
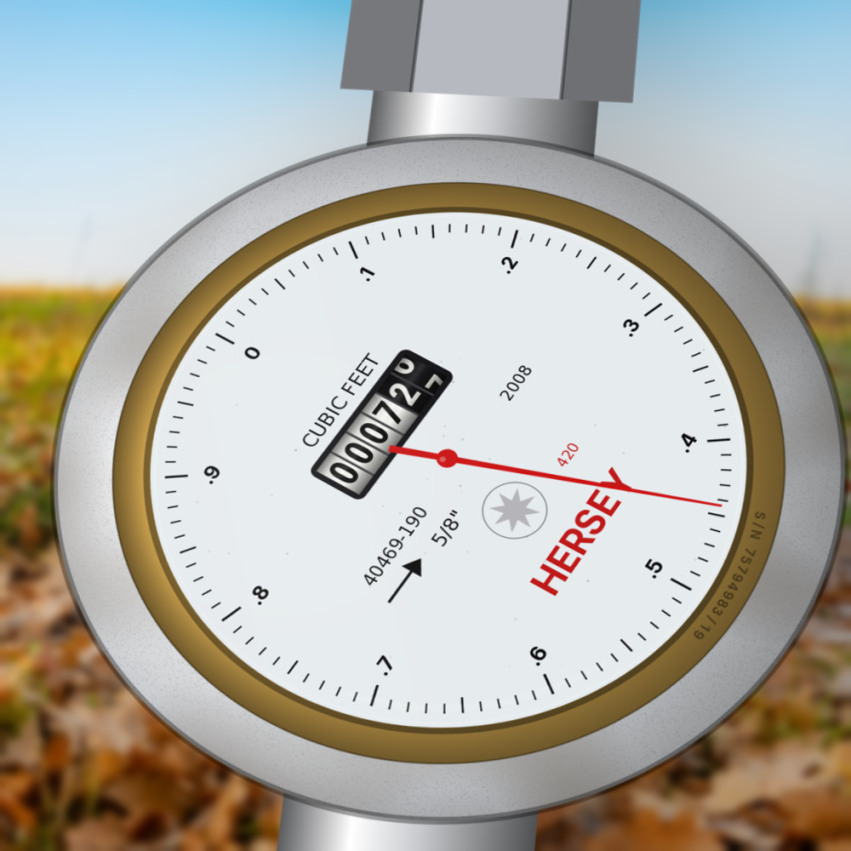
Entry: **726.44** ft³
